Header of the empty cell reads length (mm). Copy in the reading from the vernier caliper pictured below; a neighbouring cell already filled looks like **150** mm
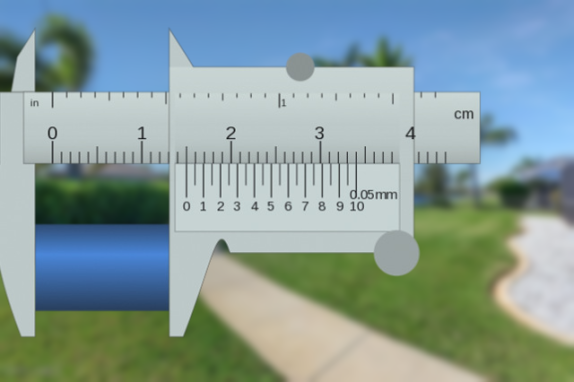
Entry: **15.0** mm
